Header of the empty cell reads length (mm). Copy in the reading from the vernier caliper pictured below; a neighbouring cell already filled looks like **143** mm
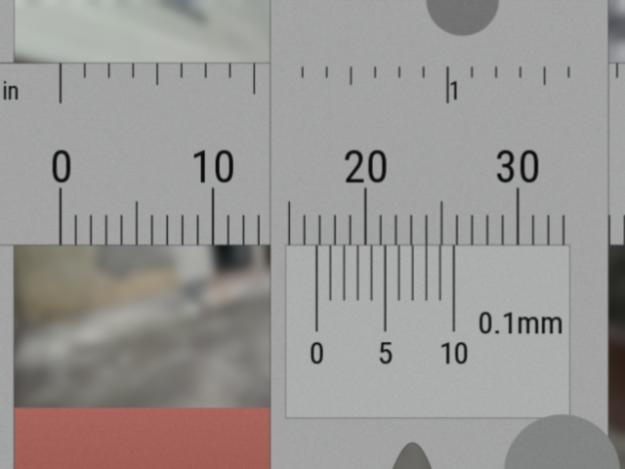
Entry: **16.8** mm
